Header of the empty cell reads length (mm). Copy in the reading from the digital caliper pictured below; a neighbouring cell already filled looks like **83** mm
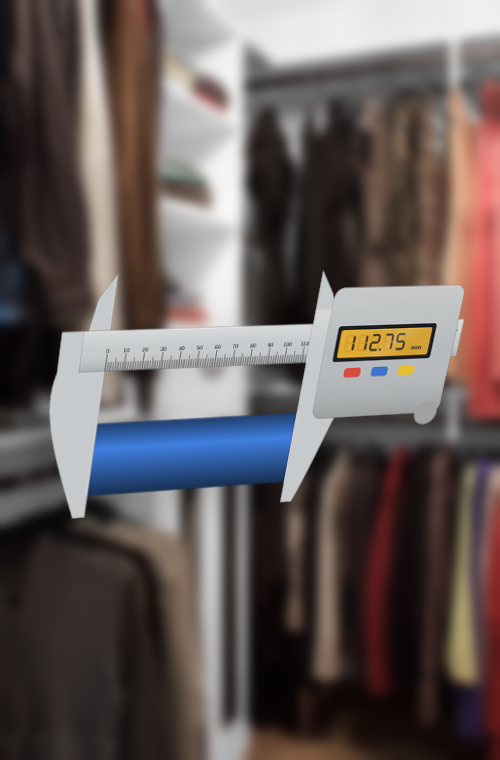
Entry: **112.75** mm
